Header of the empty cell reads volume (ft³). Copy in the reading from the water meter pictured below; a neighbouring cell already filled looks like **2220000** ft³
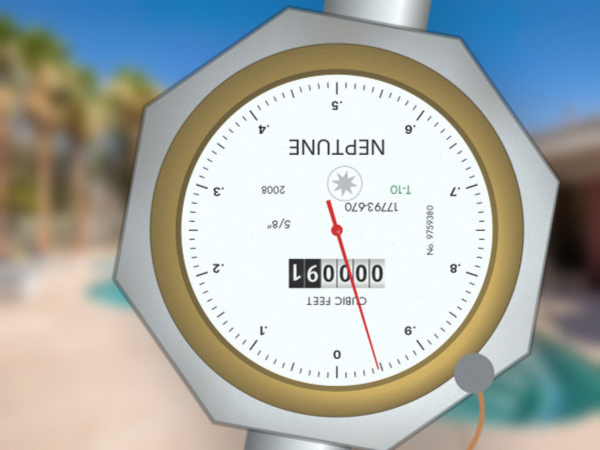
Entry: **90.95** ft³
